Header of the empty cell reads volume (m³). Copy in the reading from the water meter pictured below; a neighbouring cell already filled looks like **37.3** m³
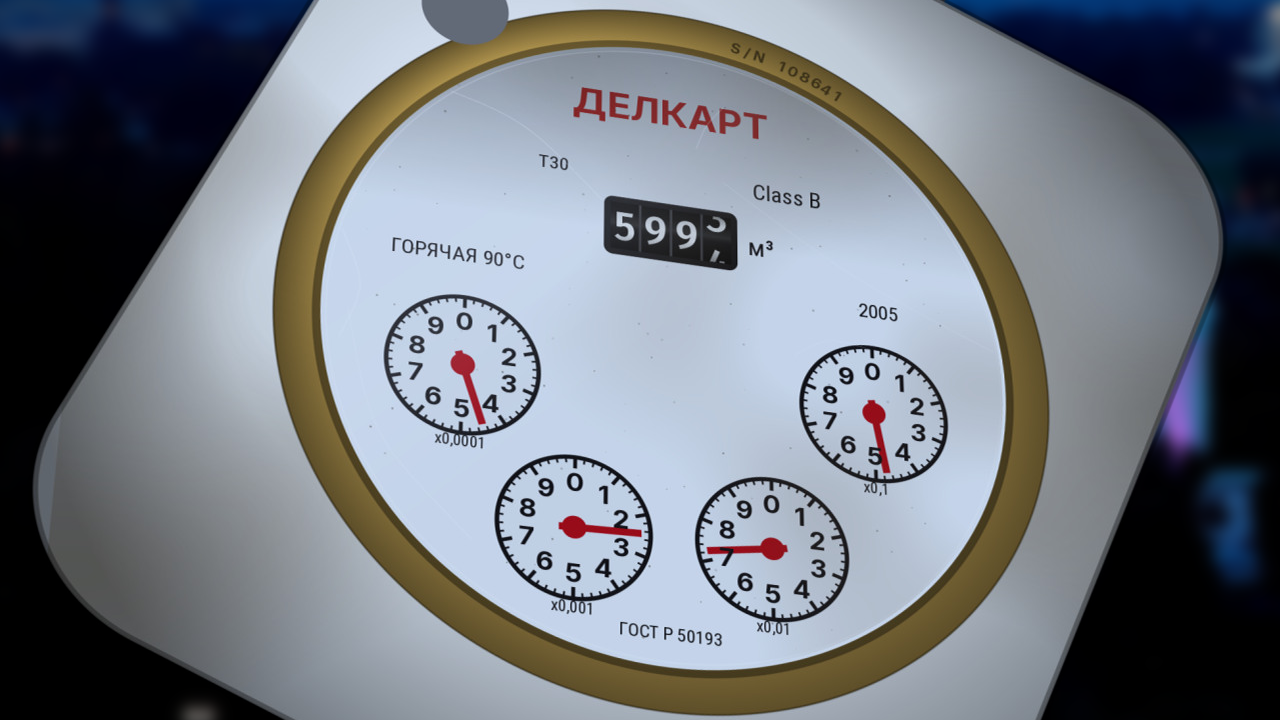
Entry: **5993.4724** m³
